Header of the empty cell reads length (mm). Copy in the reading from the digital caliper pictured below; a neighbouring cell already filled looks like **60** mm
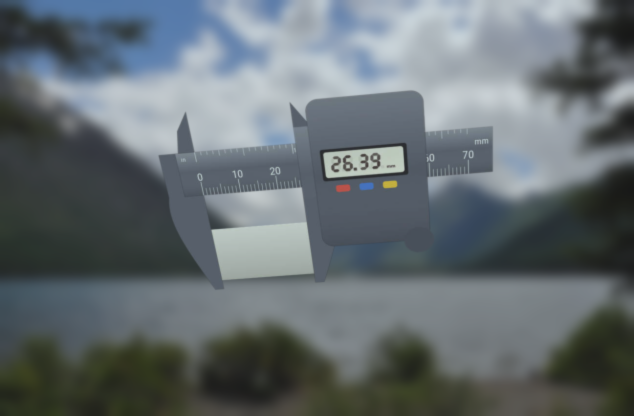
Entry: **26.39** mm
